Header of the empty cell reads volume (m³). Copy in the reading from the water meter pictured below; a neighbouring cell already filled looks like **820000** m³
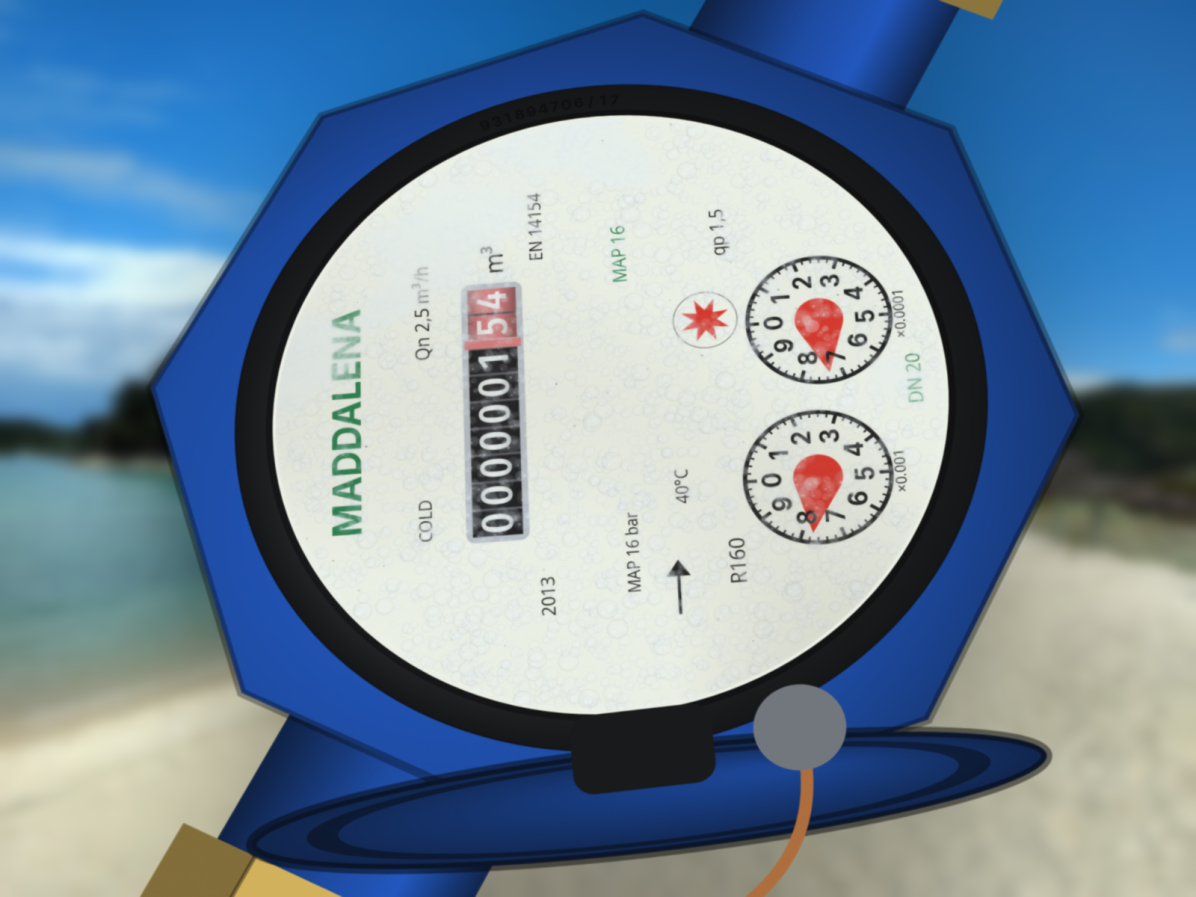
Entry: **1.5477** m³
